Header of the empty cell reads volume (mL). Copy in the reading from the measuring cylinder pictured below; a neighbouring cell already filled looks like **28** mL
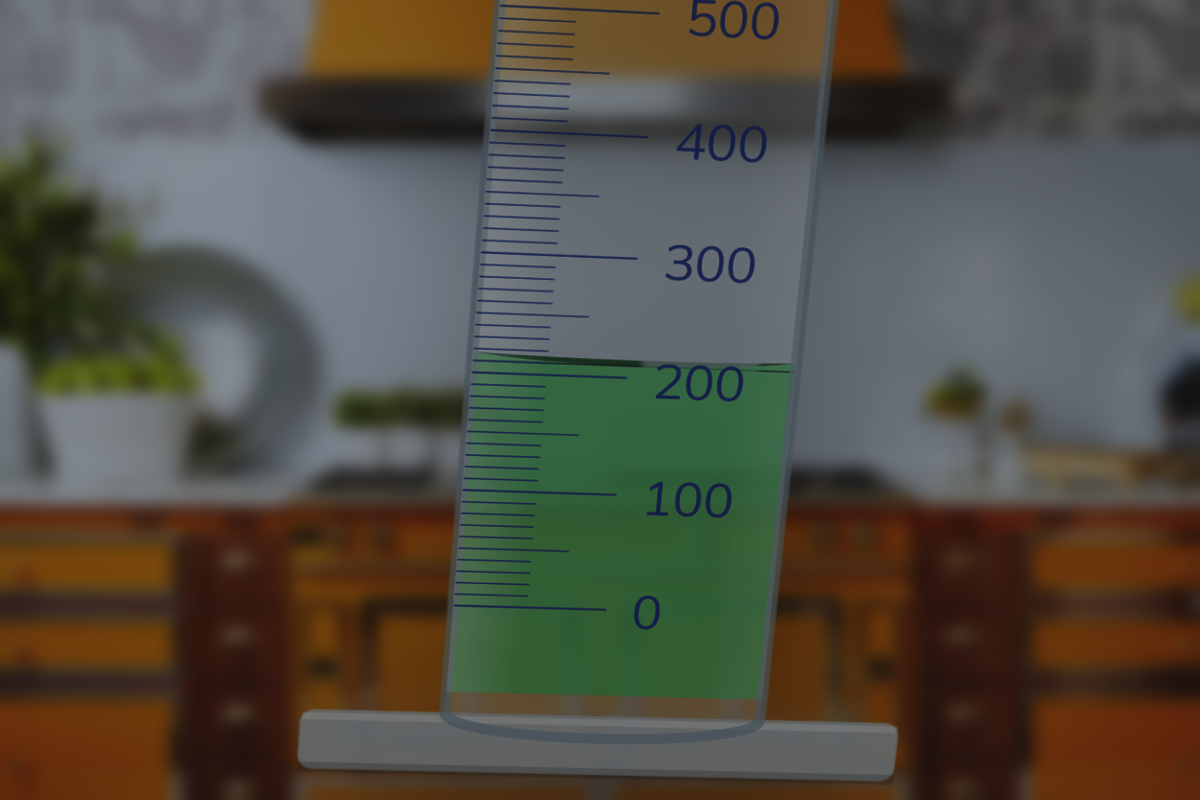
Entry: **210** mL
